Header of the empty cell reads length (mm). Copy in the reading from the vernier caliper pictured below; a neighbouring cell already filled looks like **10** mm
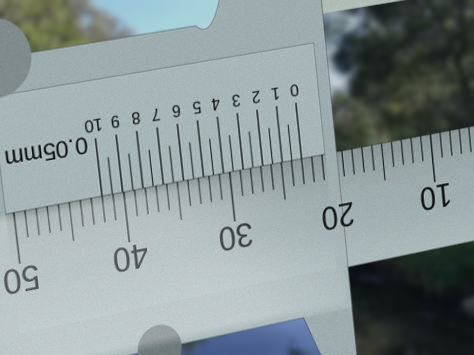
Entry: **23.0** mm
